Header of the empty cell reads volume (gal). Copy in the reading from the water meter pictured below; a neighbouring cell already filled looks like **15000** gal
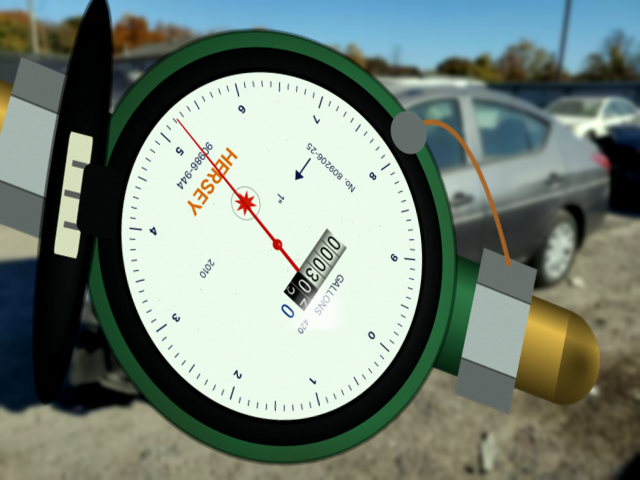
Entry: **3025.2** gal
